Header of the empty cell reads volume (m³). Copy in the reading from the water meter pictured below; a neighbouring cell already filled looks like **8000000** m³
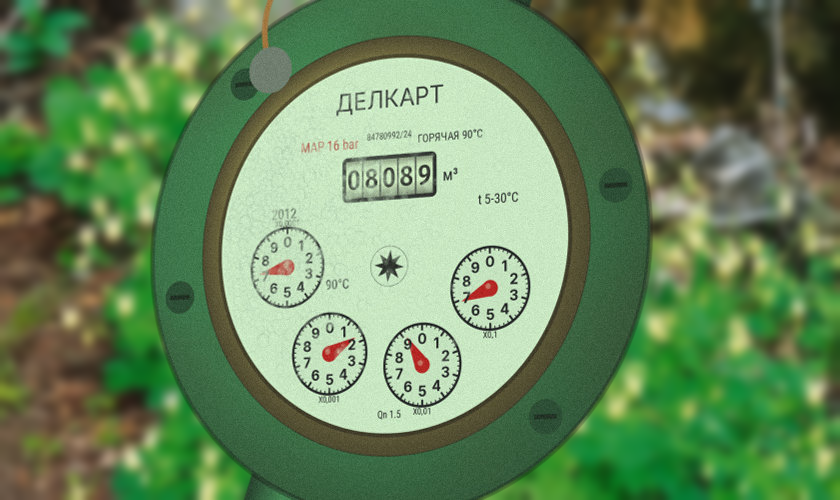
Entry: **8089.6917** m³
